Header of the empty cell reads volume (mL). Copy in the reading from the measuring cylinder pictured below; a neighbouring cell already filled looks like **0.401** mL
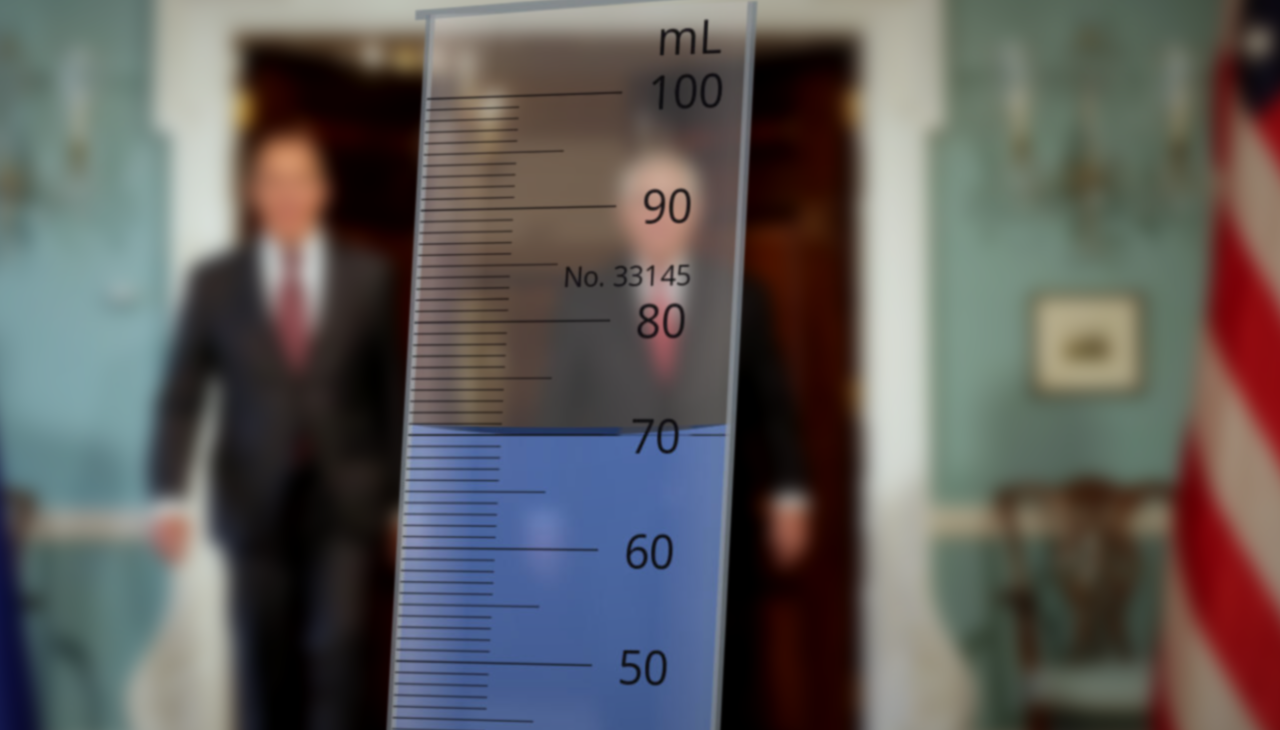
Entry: **70** mL
